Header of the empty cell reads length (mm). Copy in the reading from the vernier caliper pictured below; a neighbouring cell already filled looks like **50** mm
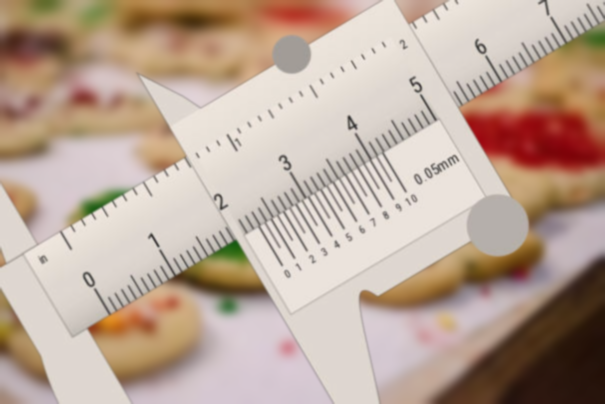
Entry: **22.8** mm
